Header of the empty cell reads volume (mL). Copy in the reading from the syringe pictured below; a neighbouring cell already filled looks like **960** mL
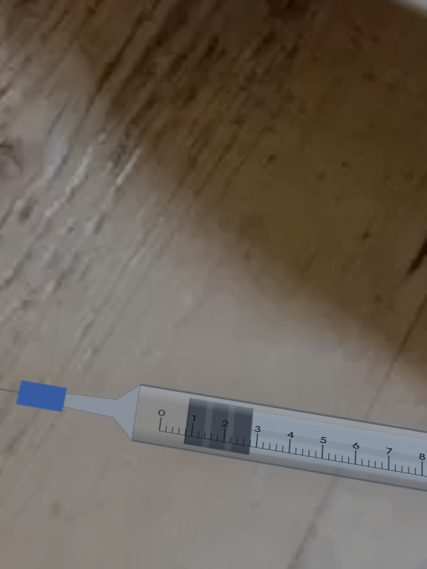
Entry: **0.8** mL
